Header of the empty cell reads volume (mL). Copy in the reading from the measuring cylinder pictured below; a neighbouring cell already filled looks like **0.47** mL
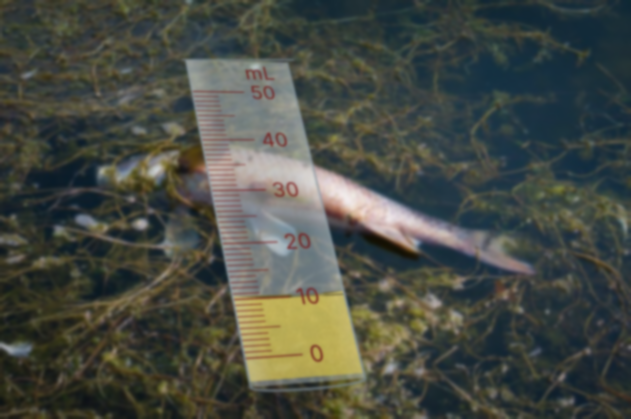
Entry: **10** mL
